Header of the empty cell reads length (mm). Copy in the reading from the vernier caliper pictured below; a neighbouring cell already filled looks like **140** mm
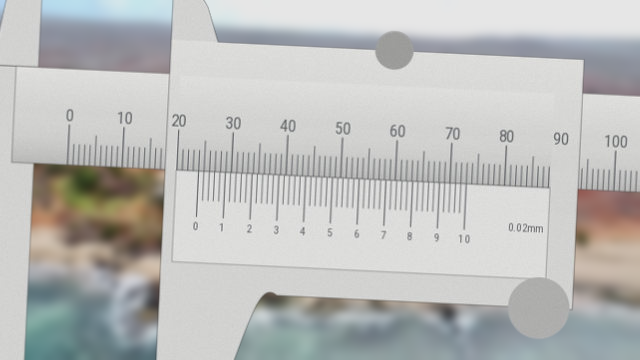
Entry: **24.0** mm
